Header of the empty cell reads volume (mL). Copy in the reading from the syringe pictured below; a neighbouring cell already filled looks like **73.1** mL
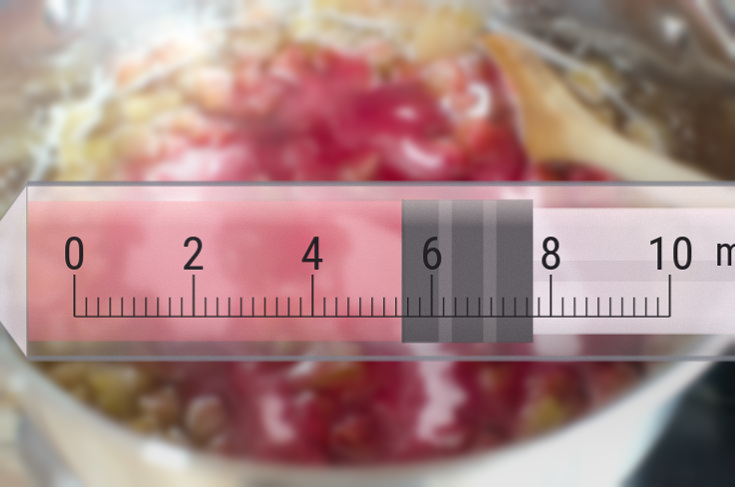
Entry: **5.5** mL
